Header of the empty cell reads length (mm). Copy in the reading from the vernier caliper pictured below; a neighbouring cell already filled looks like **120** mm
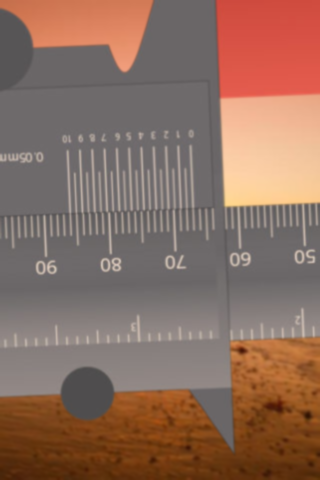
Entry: **67.0** mm
